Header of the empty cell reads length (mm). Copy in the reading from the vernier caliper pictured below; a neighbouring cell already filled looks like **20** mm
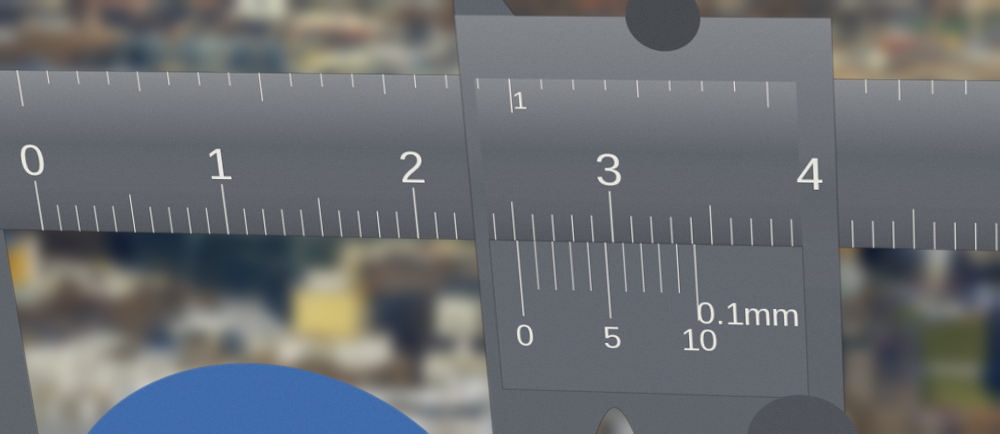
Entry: **25.1** mm
